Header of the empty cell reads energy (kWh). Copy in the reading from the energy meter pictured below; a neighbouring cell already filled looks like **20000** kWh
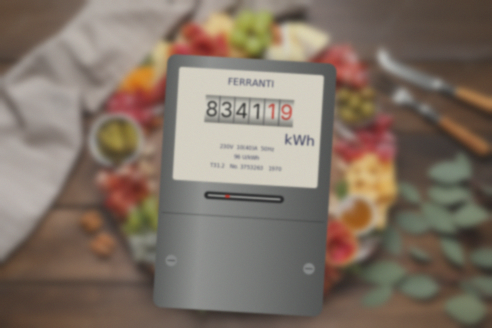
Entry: **8341.19** kWh
